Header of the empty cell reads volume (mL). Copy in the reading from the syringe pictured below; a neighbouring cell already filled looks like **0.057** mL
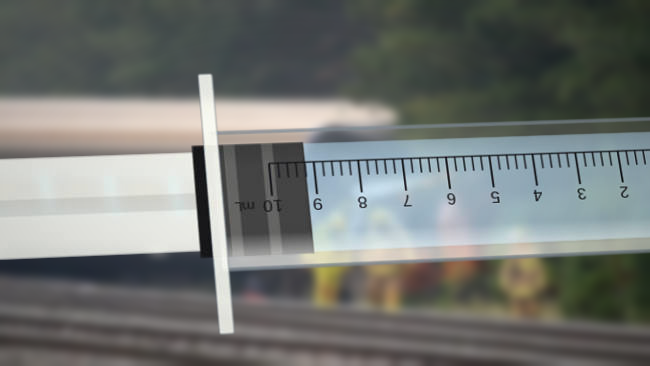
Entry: **9.2** mL
